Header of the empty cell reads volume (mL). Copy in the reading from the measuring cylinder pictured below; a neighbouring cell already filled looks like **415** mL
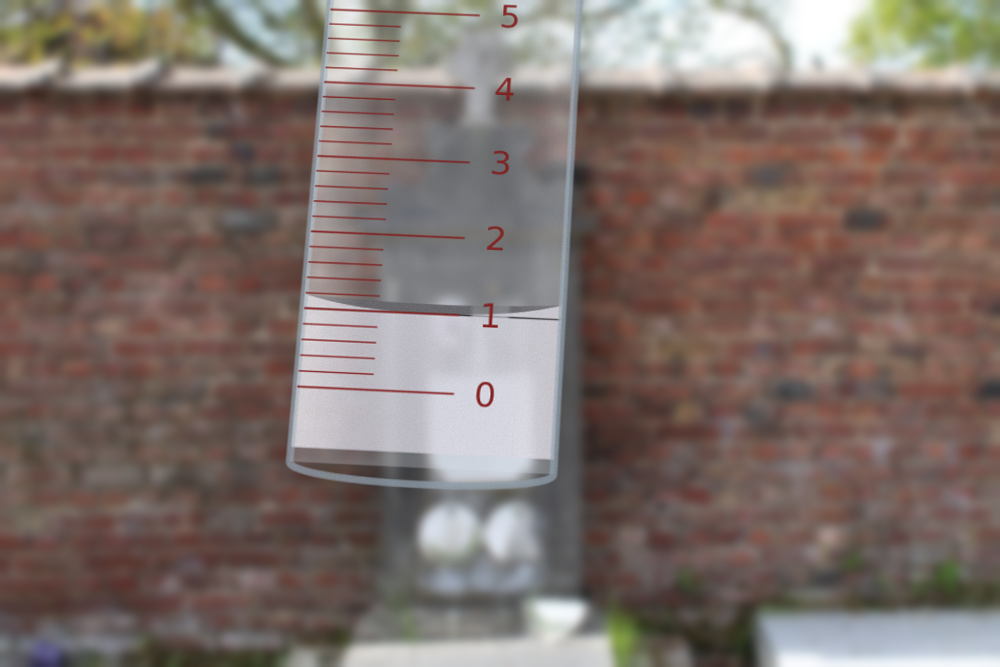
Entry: **1** mL
